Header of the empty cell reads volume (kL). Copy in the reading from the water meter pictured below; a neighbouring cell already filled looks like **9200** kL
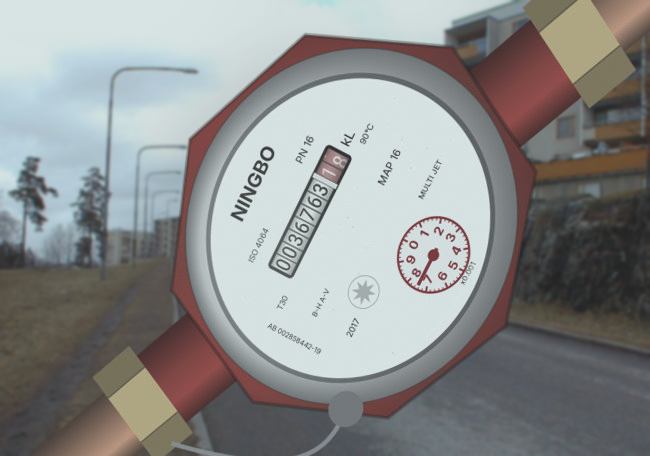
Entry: **36763.177** kL
